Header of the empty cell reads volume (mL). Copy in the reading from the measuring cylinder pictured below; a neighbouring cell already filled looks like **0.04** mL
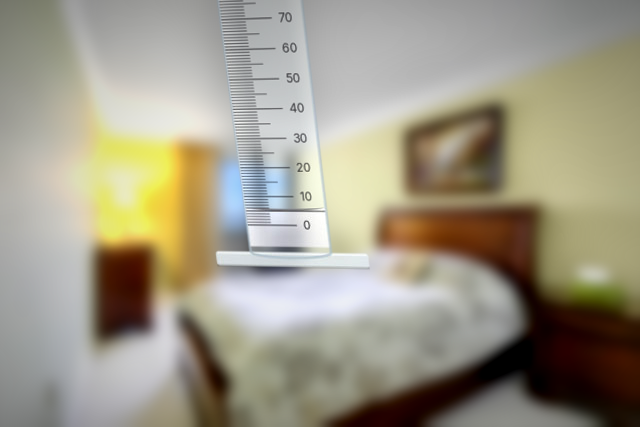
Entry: **5** mL
